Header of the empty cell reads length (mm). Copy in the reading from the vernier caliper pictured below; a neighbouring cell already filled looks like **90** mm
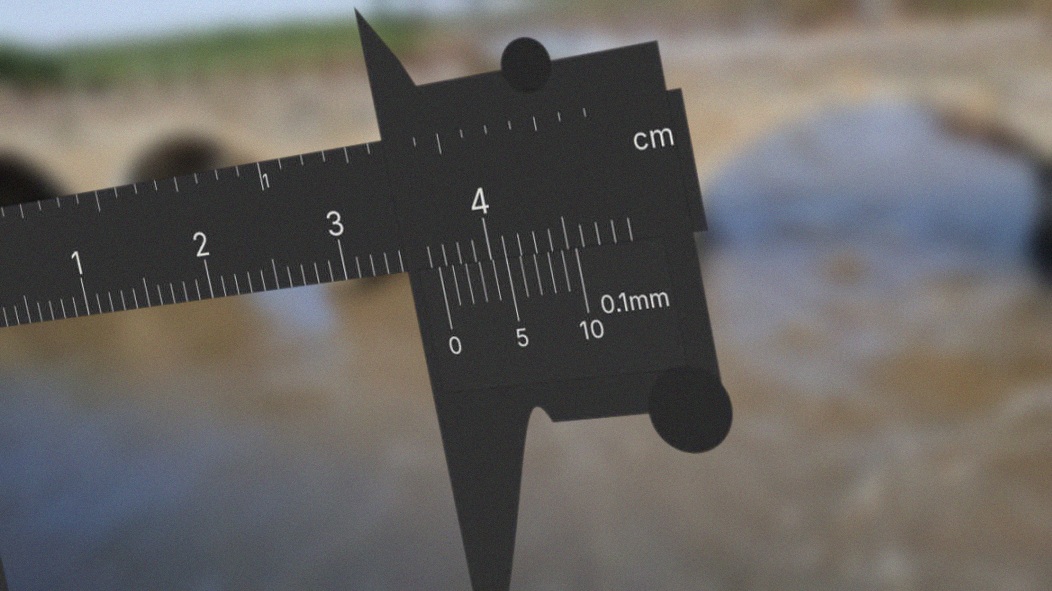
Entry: **36.5** mm
